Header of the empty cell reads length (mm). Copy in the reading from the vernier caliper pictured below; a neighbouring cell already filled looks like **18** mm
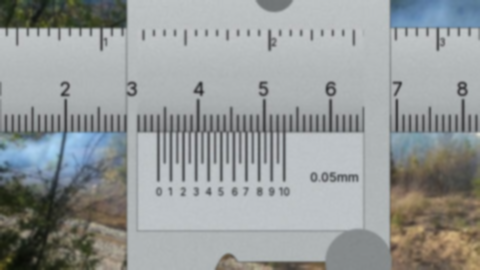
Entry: **34.0** mm
